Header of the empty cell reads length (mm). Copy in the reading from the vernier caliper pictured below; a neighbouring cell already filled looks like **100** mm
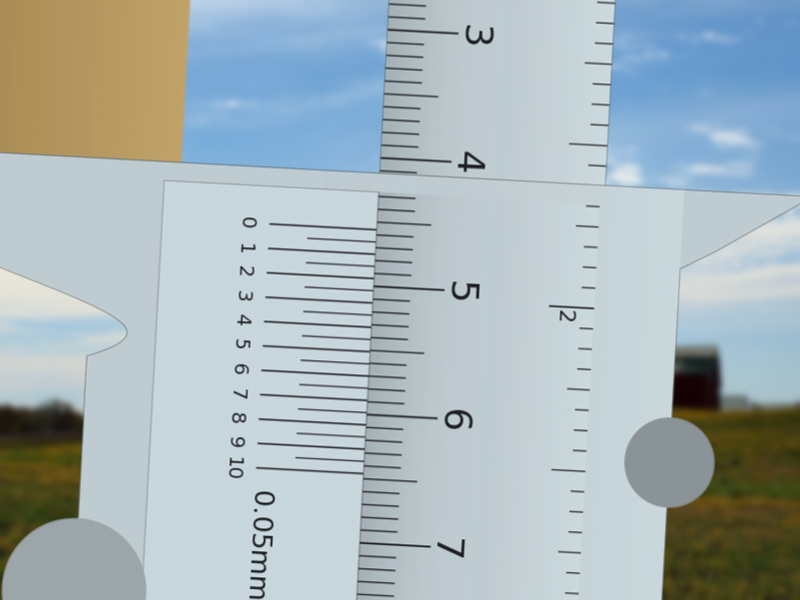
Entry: **45.6** mm
